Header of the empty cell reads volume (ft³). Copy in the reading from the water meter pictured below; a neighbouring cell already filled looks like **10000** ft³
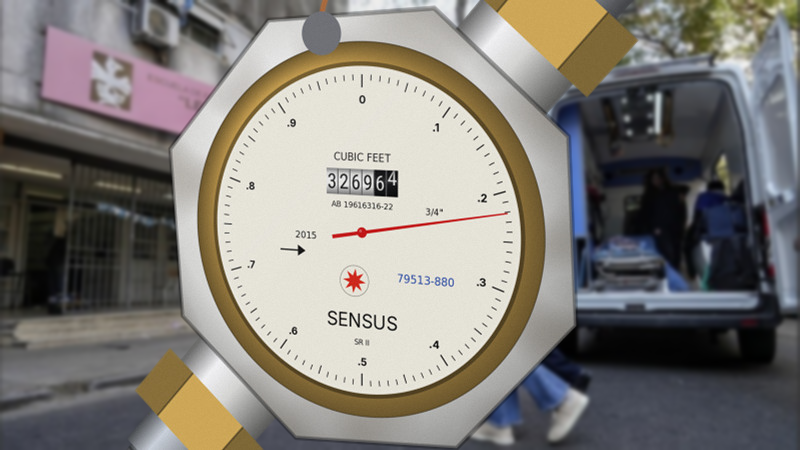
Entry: **326964.22** ft³
